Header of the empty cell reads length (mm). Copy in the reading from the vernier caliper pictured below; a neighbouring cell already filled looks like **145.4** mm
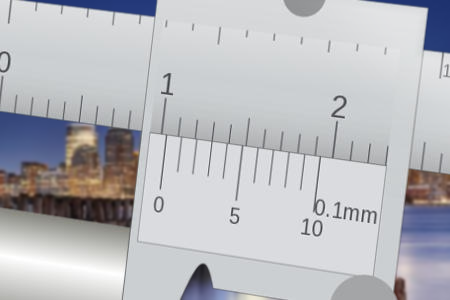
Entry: **10.3** mm
